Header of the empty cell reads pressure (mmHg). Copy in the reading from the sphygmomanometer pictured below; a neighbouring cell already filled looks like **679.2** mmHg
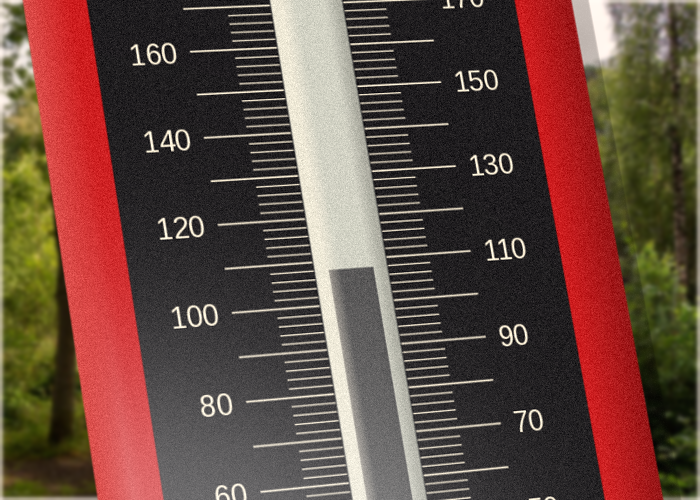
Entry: **108** mmHg
